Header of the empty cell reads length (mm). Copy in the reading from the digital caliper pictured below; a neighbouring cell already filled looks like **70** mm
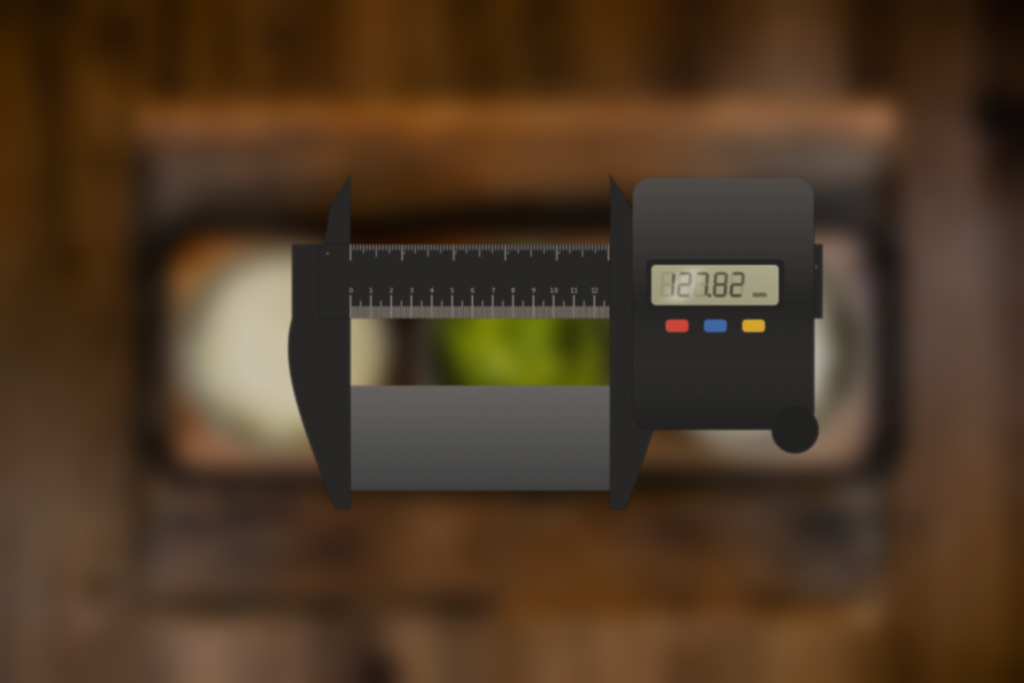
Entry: **127.82** mm
